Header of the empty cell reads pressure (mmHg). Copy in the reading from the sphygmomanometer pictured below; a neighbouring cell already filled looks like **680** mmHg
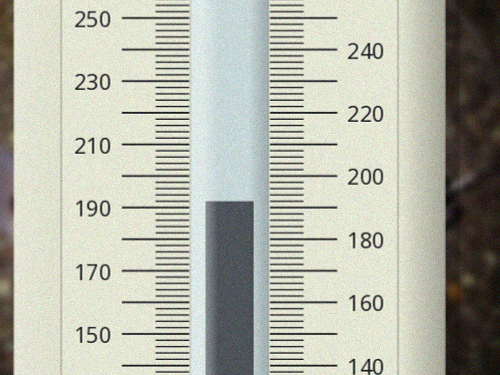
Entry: **192** mmHg
